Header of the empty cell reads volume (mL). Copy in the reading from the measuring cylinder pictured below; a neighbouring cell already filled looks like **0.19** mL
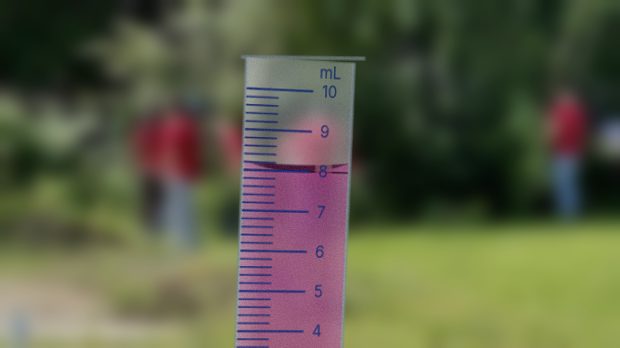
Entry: **8** mL
